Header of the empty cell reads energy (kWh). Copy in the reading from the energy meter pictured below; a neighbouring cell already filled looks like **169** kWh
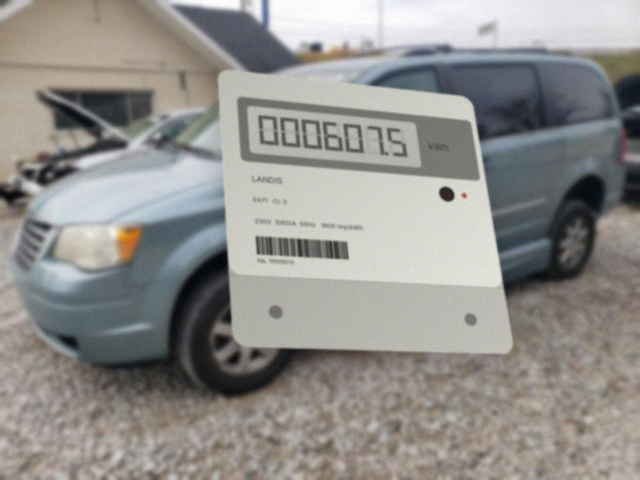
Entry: **607.5** kWh
